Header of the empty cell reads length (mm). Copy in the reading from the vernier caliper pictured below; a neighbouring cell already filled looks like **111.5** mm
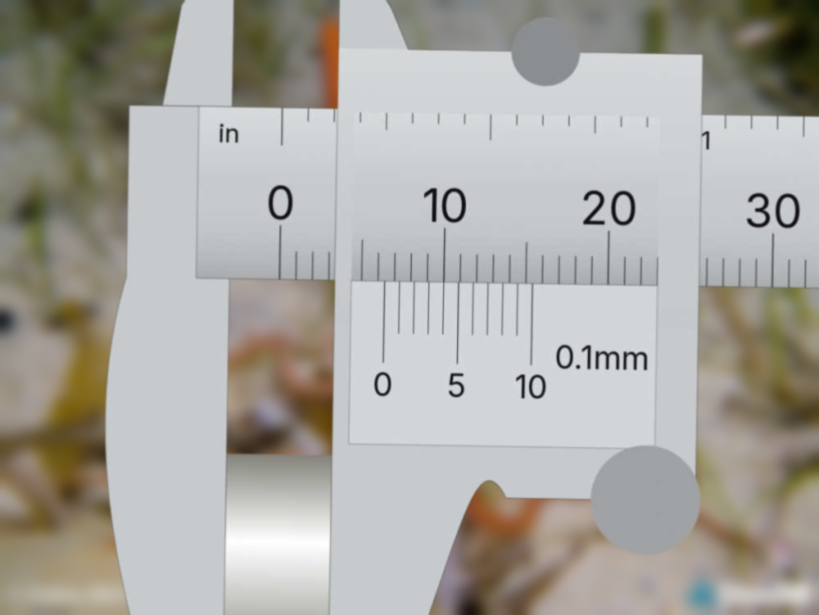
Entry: **6.4** mm
